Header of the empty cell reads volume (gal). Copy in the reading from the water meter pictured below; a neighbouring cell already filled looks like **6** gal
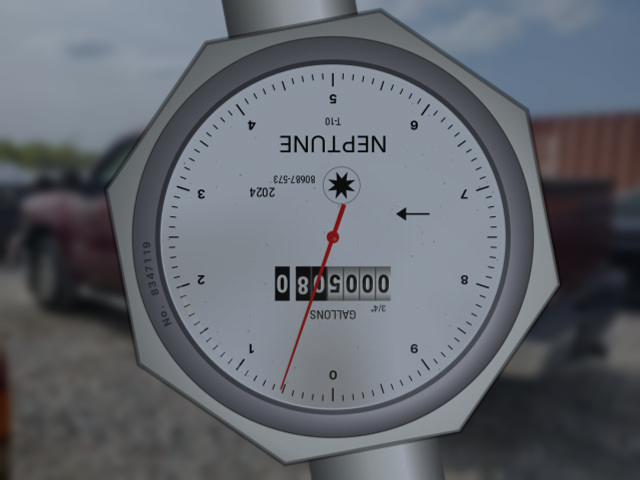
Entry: **5080.5** gal
